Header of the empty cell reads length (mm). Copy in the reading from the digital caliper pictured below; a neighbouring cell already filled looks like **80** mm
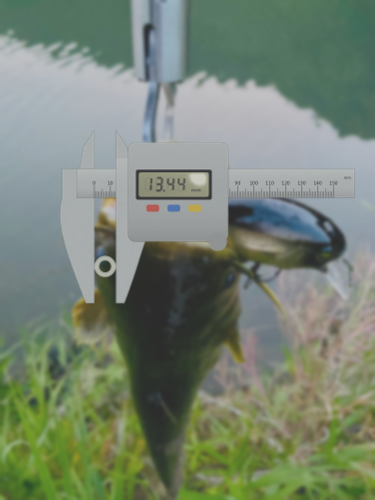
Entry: **13.44** mm
